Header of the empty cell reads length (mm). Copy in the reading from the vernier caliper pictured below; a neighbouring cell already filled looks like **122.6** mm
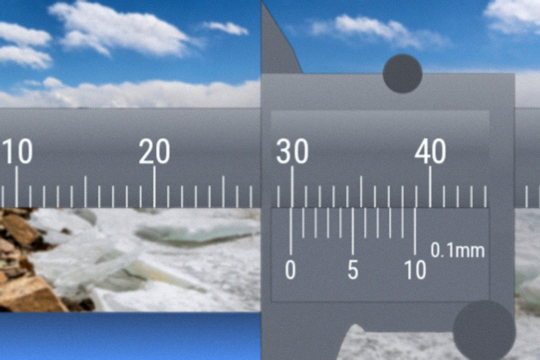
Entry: **29.9** mm
